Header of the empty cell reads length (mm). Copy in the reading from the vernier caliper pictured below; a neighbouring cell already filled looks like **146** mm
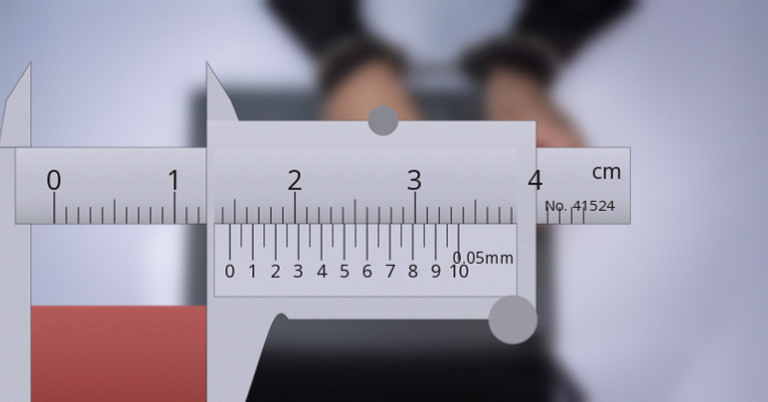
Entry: **14.6** mm
